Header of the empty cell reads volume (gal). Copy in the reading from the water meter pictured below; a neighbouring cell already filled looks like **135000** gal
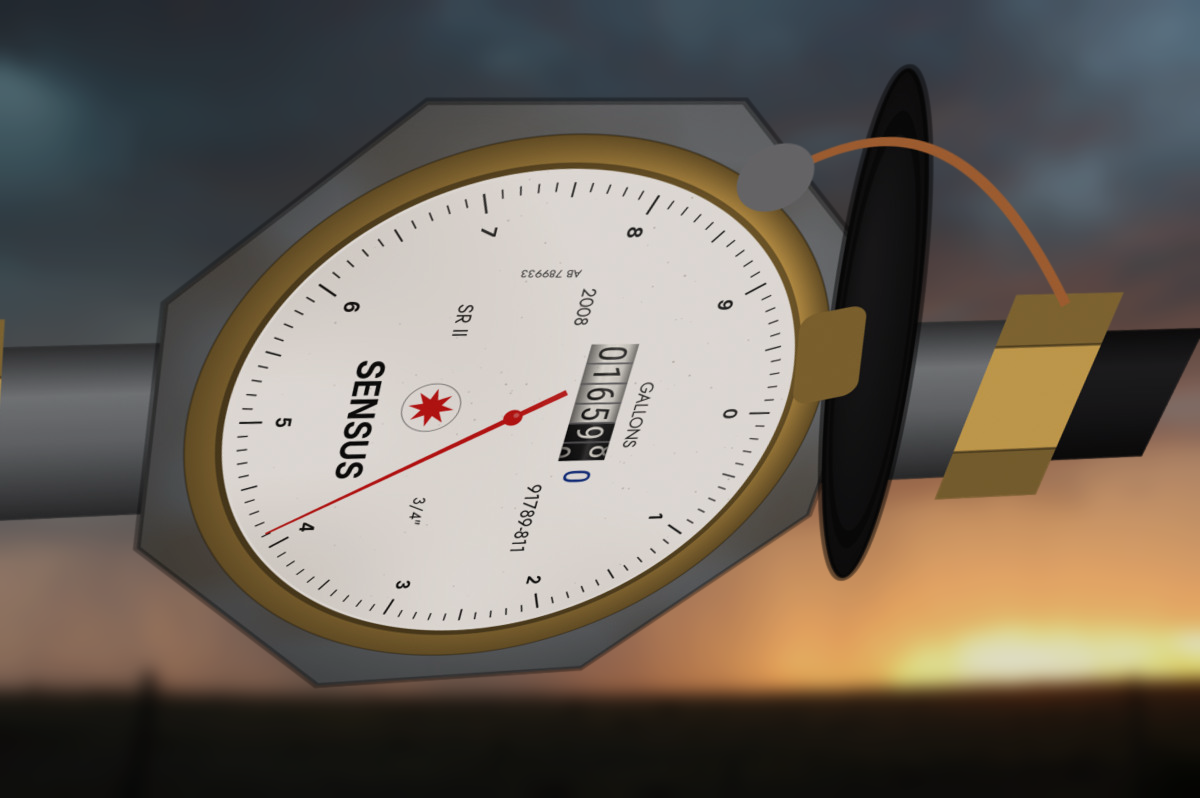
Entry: **165984.1** gal
